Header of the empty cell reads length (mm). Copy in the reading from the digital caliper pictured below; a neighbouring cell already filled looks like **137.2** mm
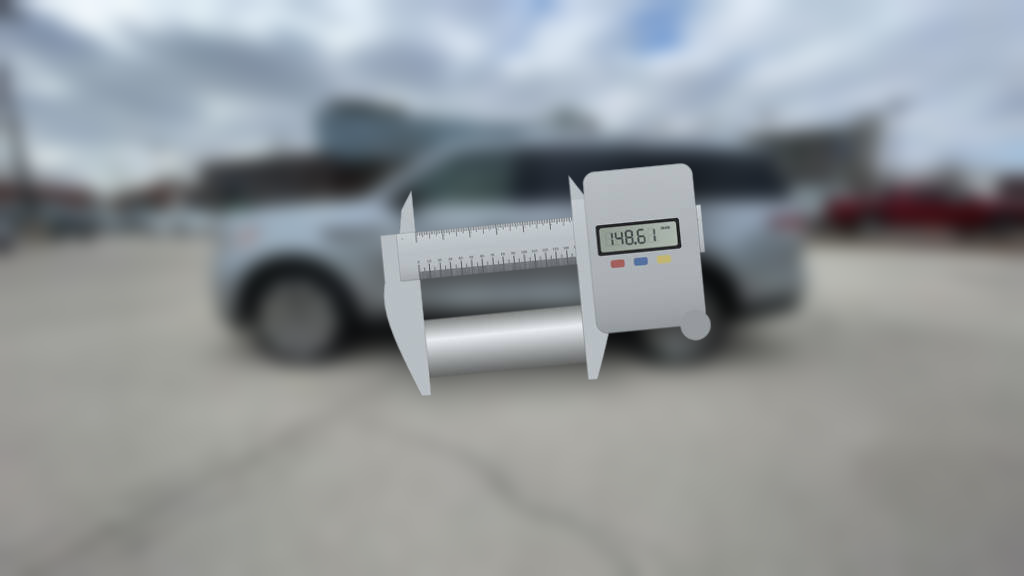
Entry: **148.61** mm
